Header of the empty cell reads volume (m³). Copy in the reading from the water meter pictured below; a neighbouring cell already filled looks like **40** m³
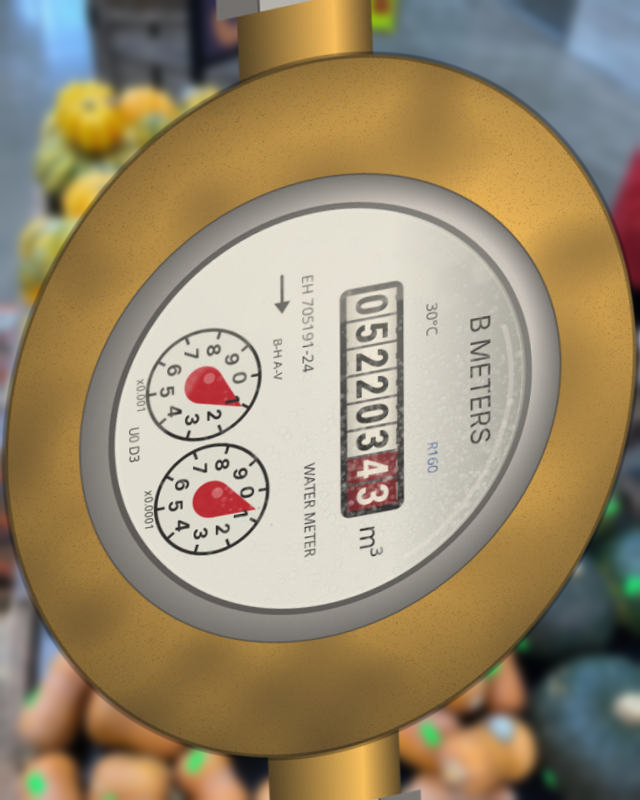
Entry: **52203.4310** m³
